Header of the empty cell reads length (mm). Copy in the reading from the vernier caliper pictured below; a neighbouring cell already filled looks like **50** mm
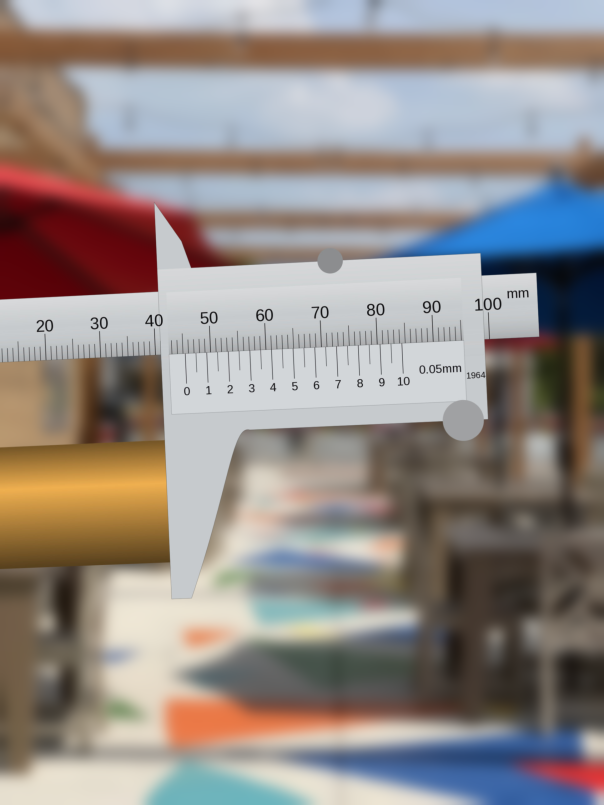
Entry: **45.4** mm
